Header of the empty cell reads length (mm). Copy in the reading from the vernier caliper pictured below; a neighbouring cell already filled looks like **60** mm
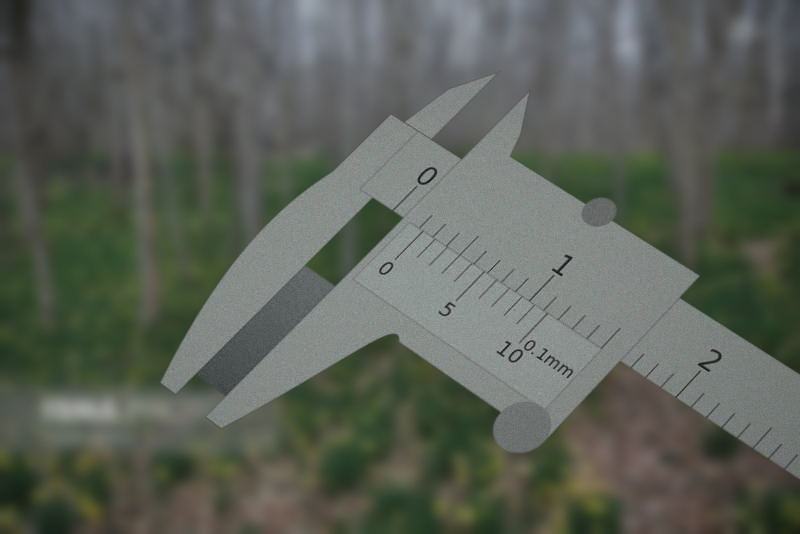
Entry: **2.3** mm
